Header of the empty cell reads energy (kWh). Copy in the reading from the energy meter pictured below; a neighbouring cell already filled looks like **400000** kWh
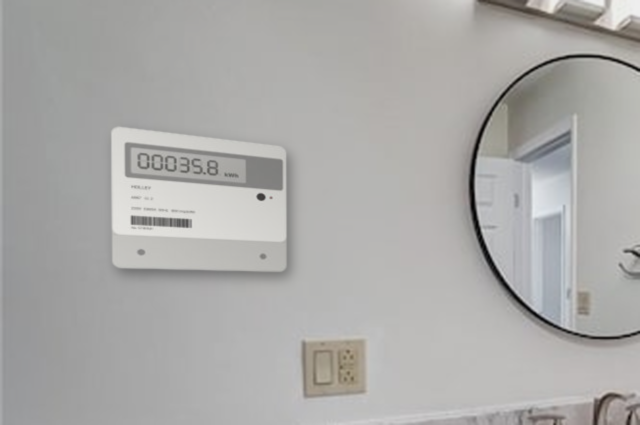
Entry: **35.8** kWh
